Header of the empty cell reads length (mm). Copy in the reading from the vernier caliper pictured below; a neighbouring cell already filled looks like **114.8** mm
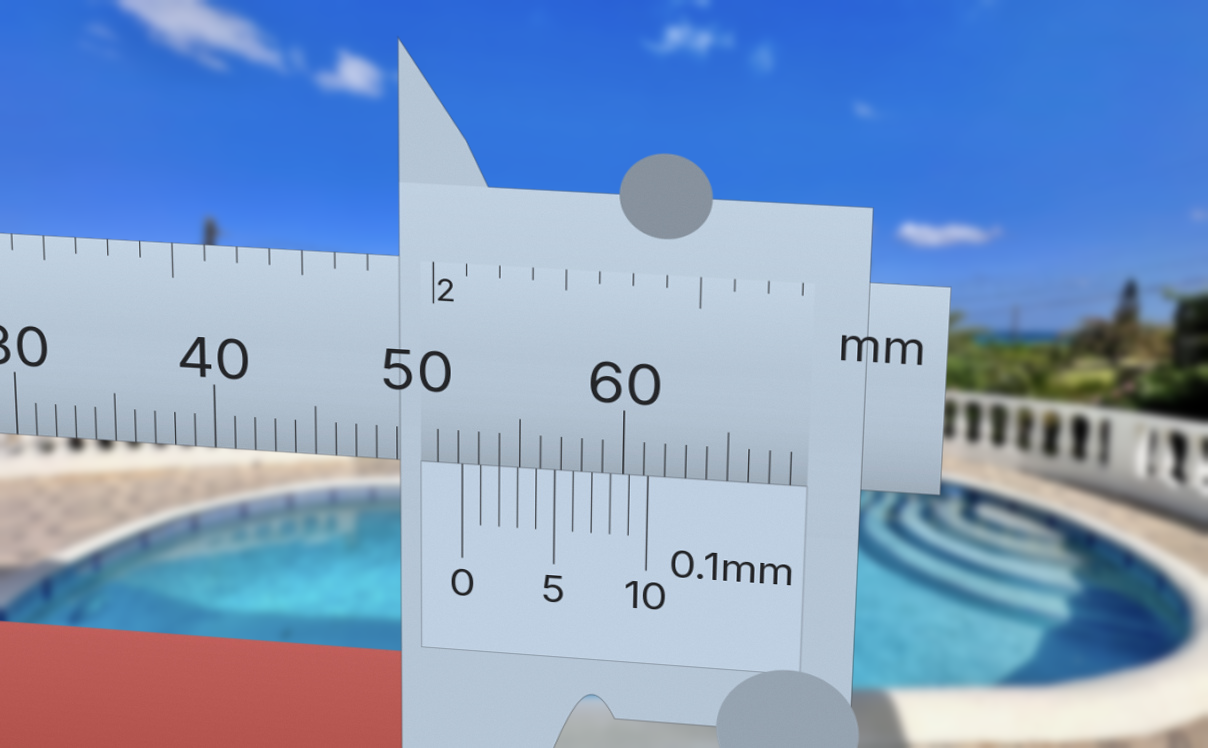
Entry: **52.2** mm
